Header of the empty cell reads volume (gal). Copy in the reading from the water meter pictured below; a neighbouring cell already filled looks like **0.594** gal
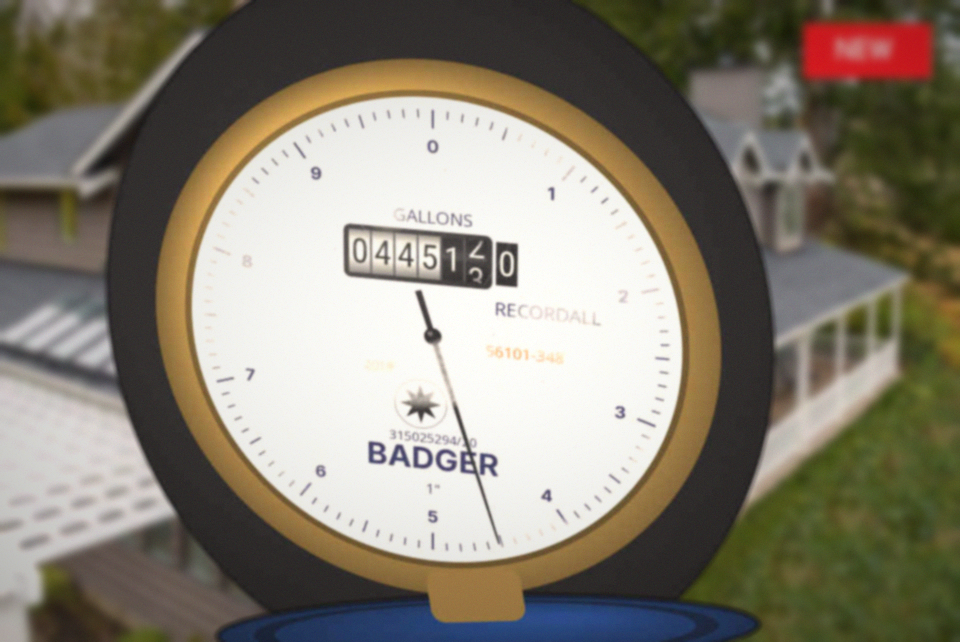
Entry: **445124.5** gal
